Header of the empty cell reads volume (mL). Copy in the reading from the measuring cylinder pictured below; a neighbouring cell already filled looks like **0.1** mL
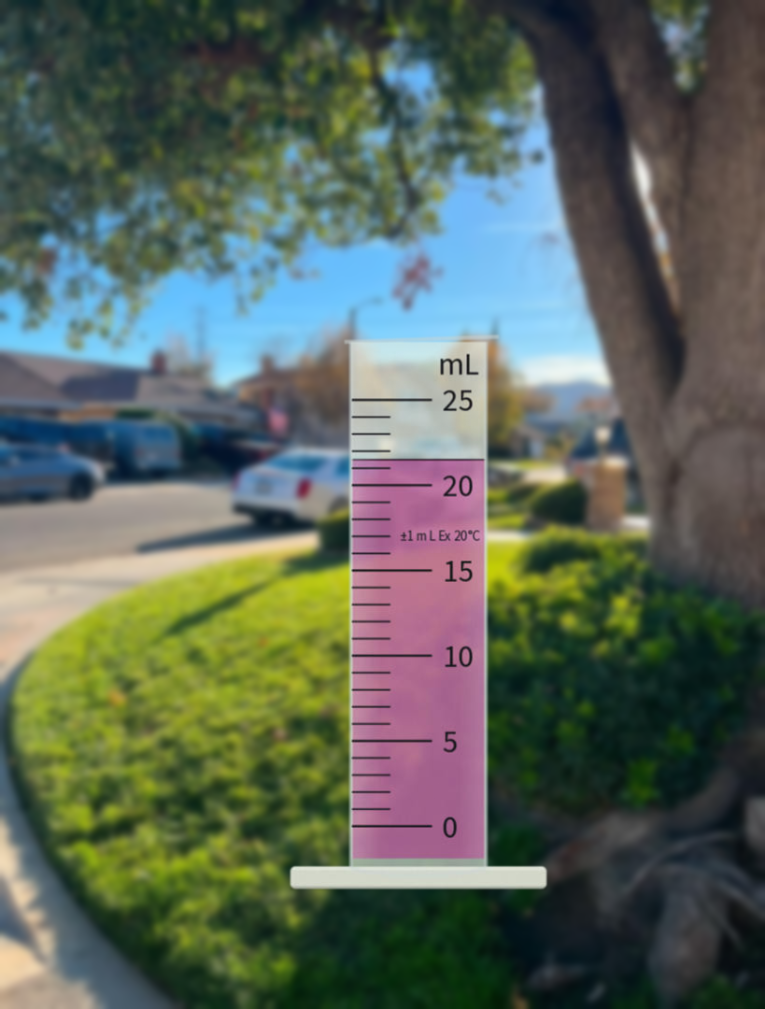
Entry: **21.5** mL
